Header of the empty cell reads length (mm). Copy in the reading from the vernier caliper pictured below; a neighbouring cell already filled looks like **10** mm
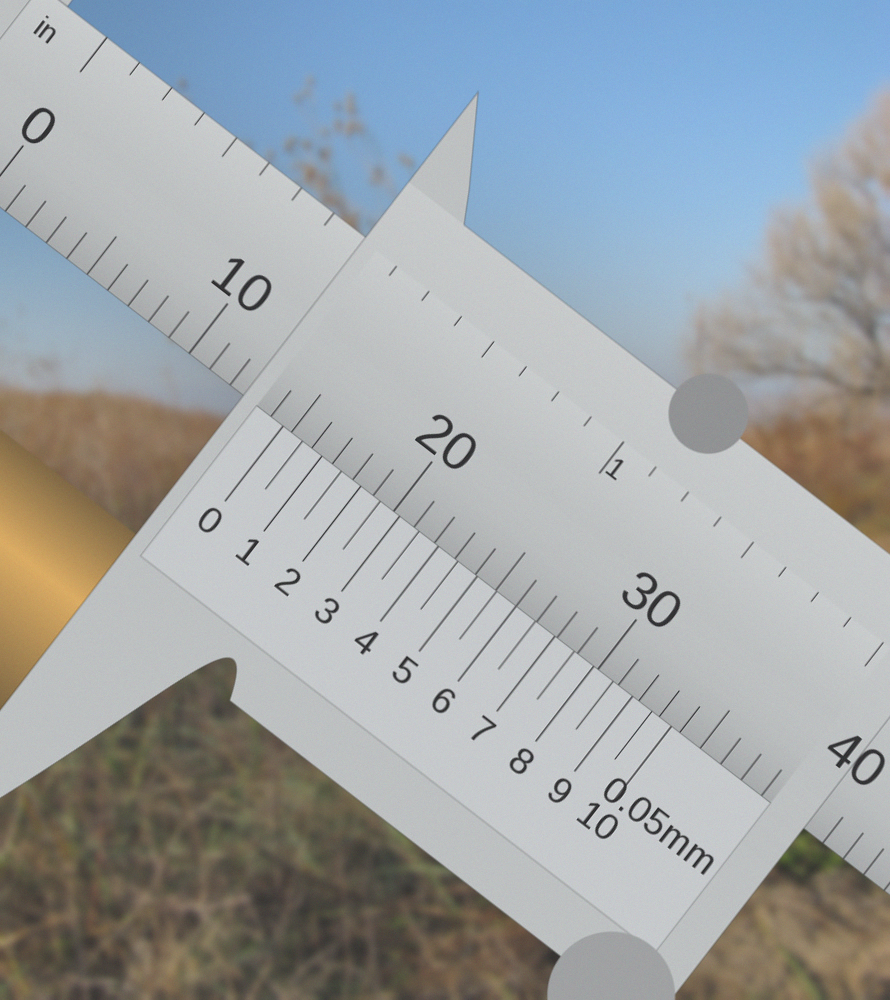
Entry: **14.60** mm
